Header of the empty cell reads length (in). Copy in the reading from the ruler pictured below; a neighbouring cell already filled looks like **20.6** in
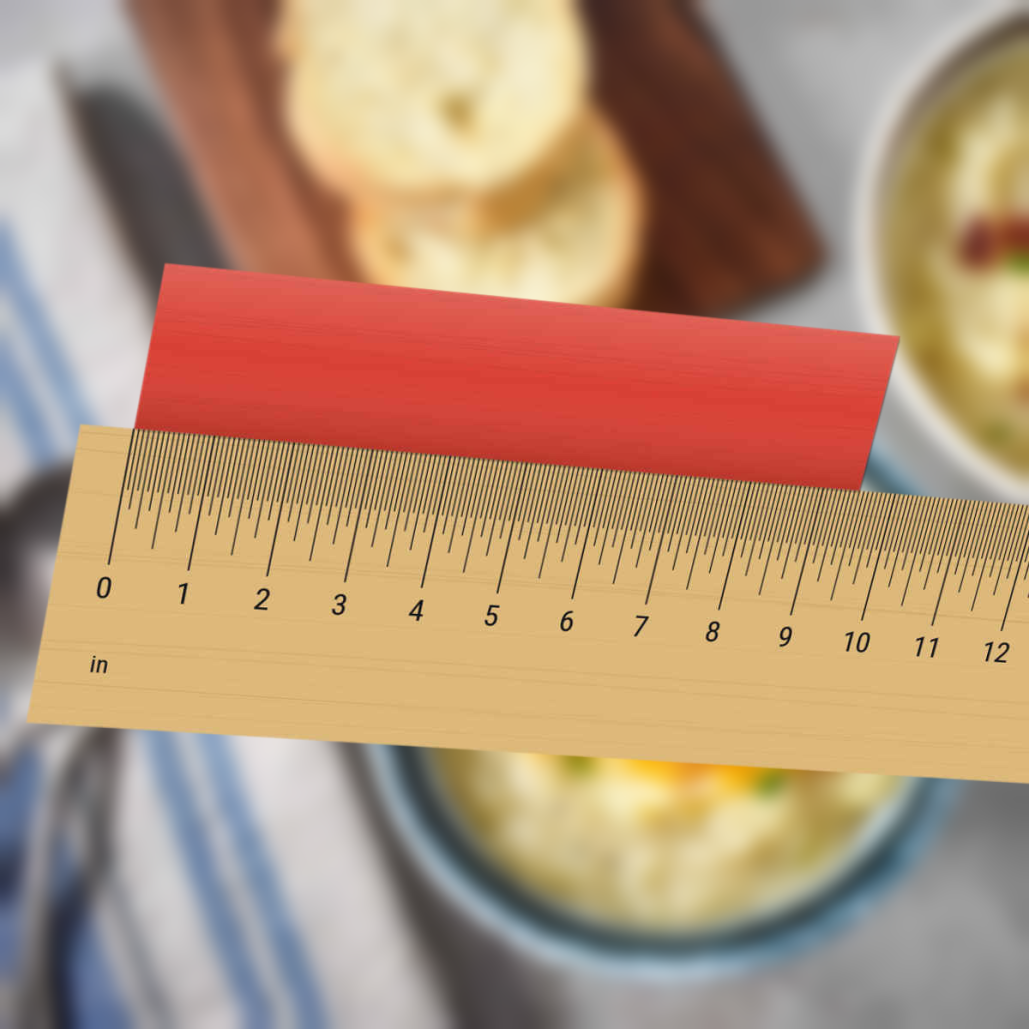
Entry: **9.5** in
